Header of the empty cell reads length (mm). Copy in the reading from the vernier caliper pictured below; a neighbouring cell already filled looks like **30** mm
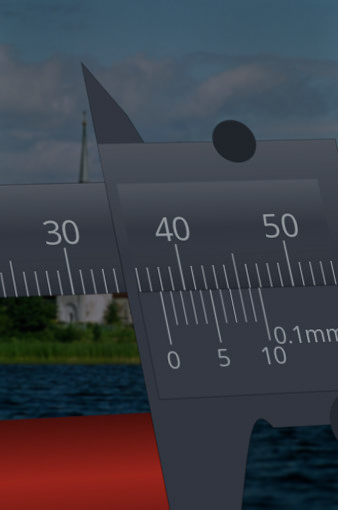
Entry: **37.8** mm
